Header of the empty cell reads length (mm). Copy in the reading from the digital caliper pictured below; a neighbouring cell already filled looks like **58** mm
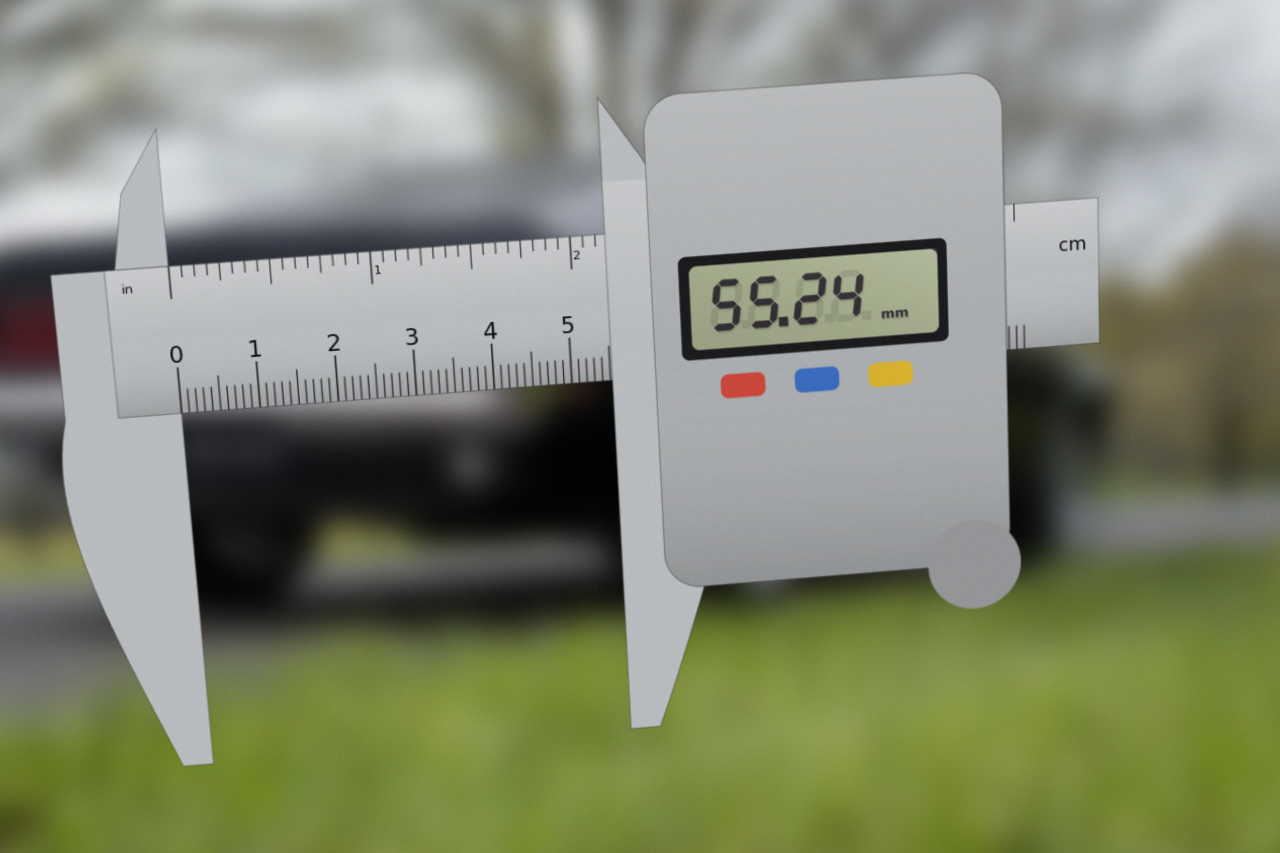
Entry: **55.24** mm
